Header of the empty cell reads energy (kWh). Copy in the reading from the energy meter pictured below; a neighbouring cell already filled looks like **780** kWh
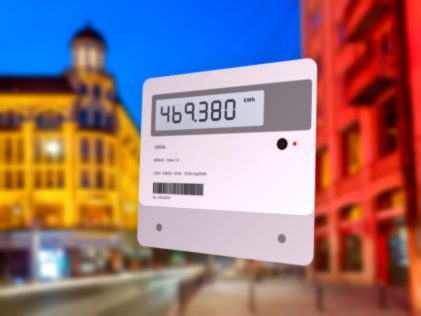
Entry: **469.380** kWh
